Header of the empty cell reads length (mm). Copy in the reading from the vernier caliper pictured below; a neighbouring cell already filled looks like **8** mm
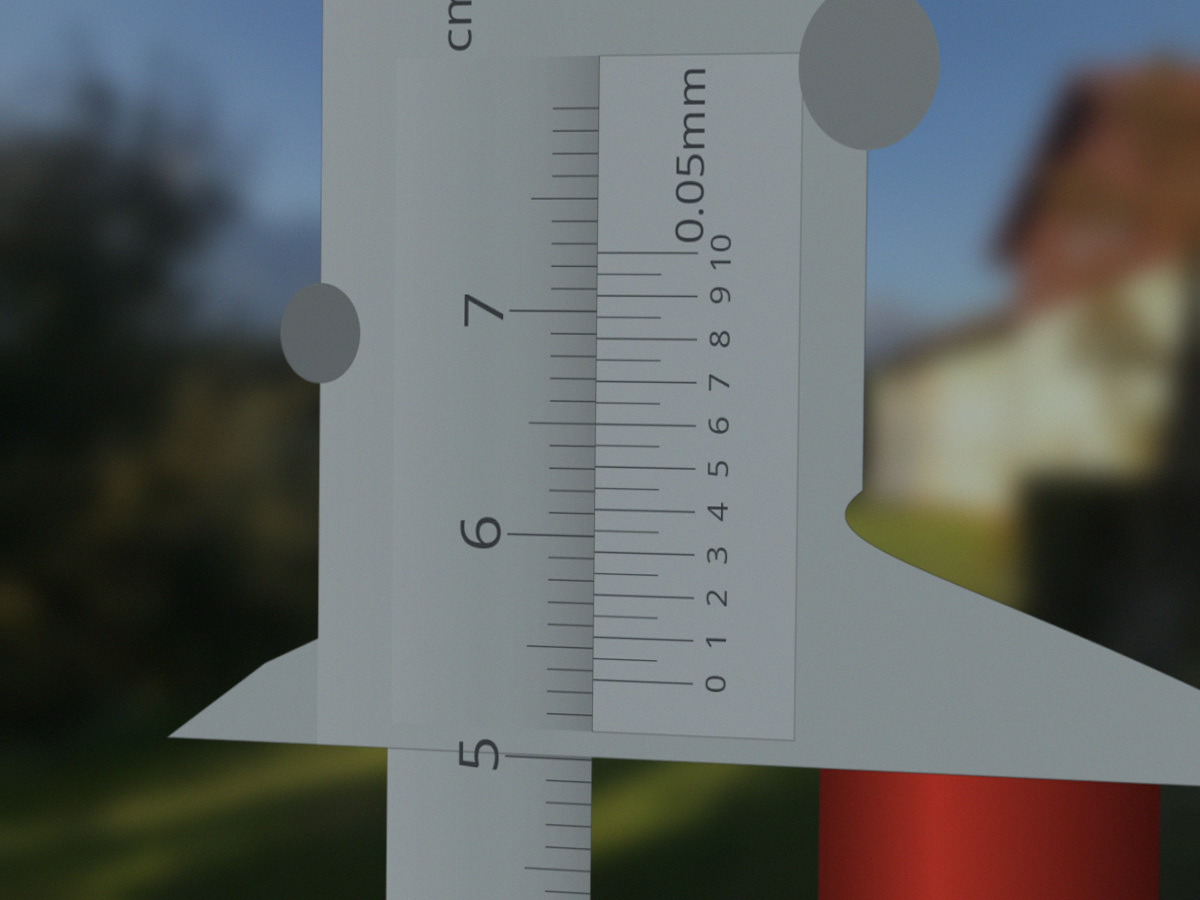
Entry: **53.6** mm
